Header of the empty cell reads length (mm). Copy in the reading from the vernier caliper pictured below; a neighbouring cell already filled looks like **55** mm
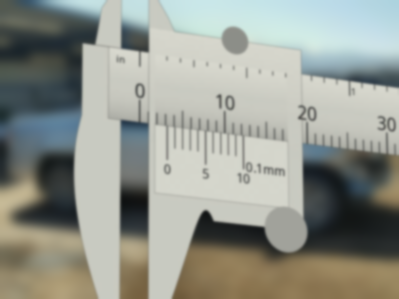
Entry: **3.2** mm
